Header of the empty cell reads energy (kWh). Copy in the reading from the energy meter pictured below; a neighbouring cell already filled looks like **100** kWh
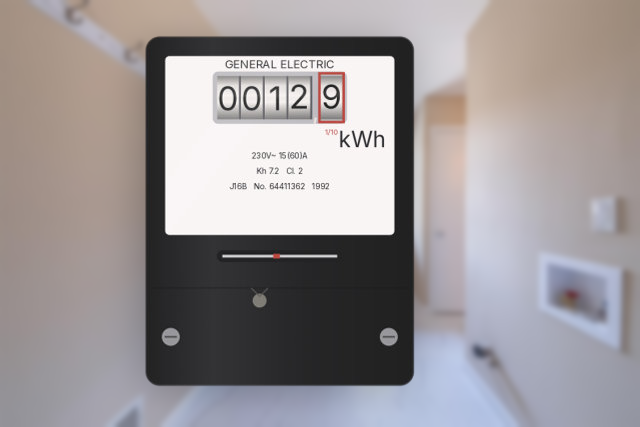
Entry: **12.9** kWh
